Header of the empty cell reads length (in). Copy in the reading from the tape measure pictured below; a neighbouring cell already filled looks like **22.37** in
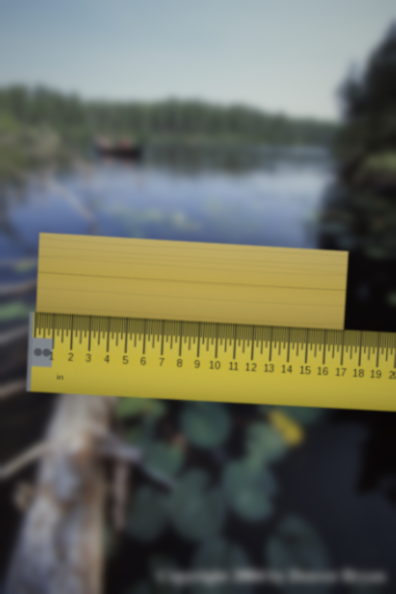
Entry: **17** in
